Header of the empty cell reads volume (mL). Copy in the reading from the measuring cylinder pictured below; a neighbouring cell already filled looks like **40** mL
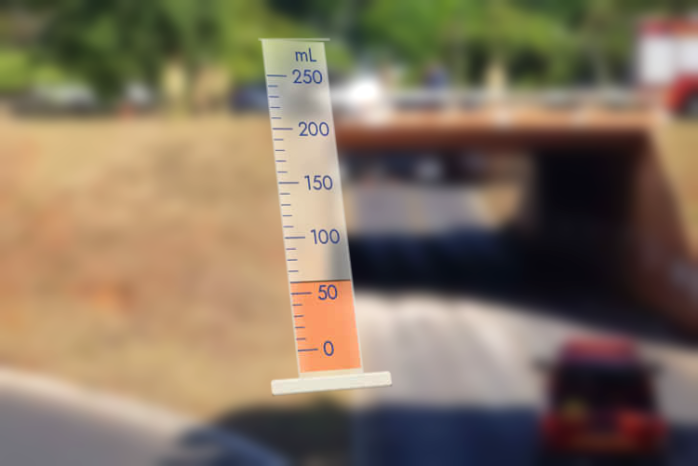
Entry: **60** mL
